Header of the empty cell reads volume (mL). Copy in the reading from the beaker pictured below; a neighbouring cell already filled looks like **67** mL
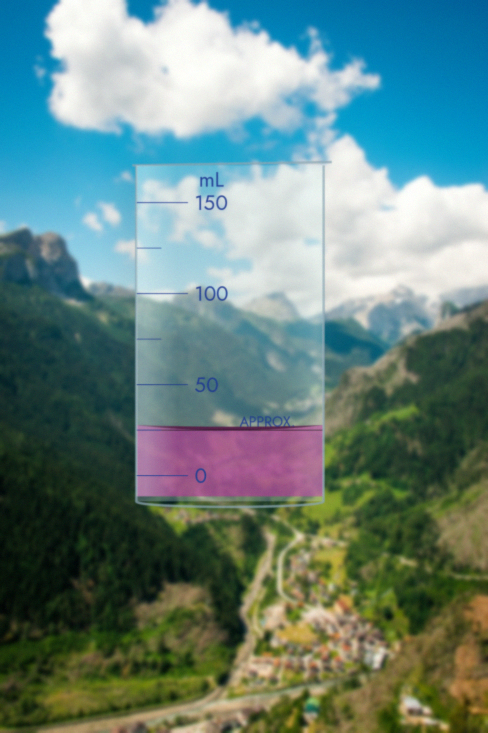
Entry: **25** mL
